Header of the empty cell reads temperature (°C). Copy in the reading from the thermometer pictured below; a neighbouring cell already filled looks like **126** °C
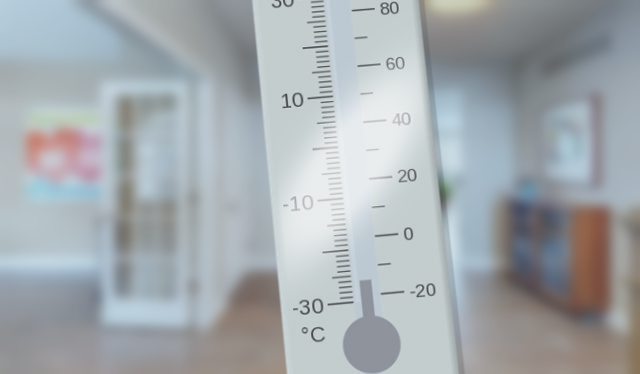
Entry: **-26** °C
